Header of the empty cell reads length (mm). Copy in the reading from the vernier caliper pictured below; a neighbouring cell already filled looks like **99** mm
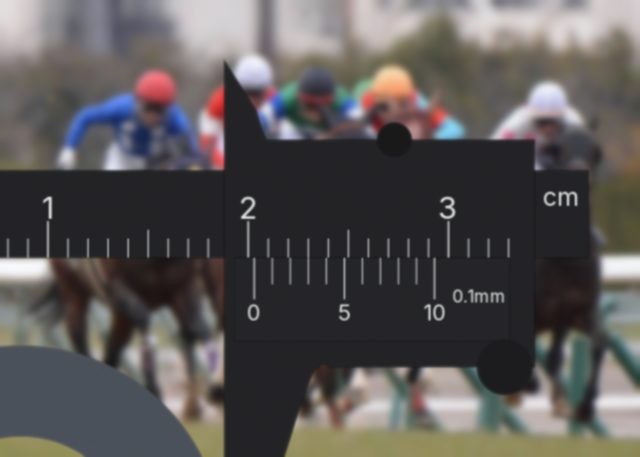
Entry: **20.3** mm
